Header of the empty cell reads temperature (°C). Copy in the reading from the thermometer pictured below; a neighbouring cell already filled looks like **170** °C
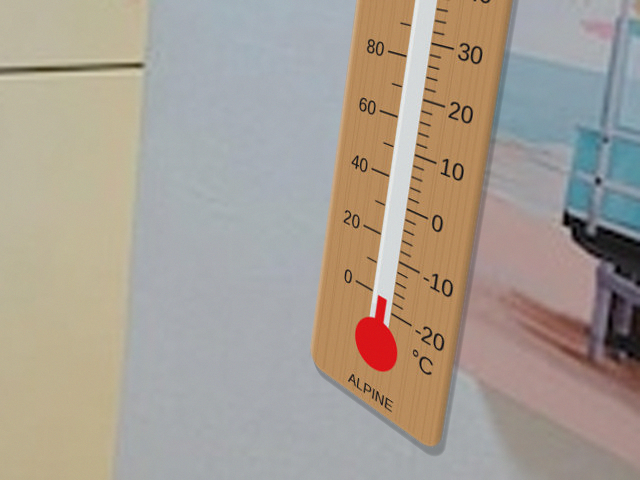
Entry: **-18** °C
